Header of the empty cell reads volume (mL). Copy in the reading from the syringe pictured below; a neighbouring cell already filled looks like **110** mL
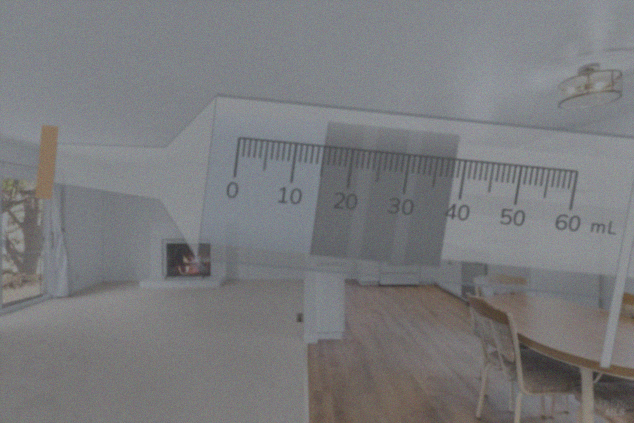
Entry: **15** mL
